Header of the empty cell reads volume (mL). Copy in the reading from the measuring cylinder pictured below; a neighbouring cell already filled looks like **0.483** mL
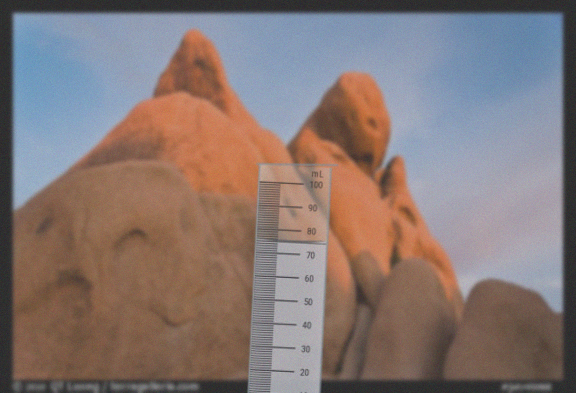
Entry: **75** mL
